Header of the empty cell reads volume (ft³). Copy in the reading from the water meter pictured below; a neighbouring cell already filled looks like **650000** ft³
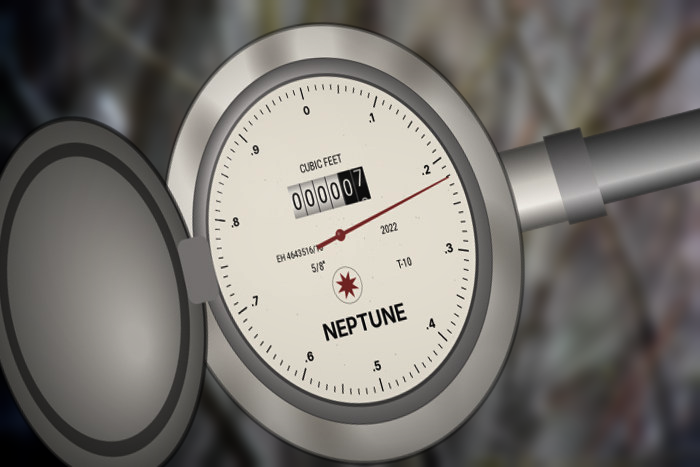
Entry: **7.22** ft³
